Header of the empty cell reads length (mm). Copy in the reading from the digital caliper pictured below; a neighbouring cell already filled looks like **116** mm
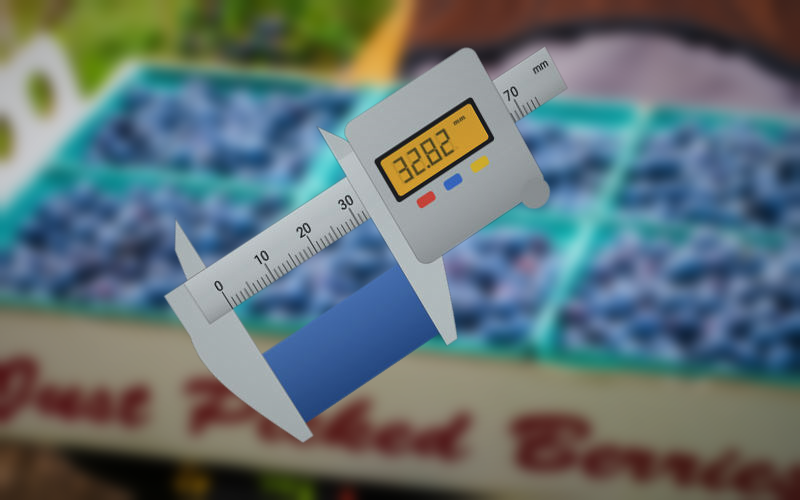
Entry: **32.82** mm
